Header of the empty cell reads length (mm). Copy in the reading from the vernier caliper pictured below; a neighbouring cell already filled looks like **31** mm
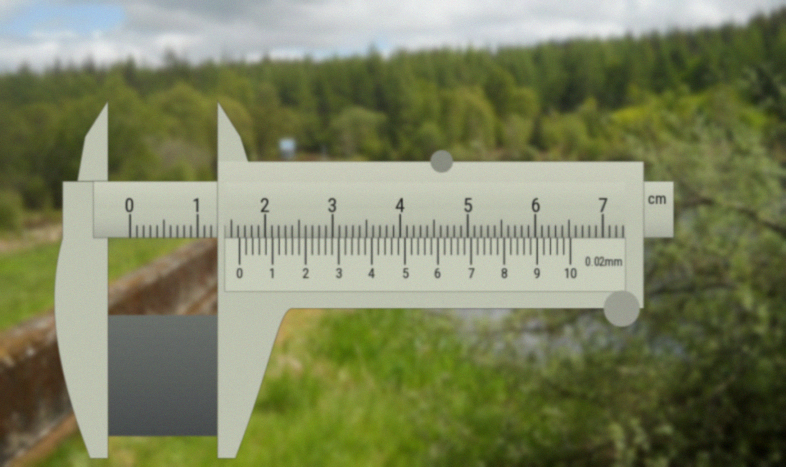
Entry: **16.2** mm
